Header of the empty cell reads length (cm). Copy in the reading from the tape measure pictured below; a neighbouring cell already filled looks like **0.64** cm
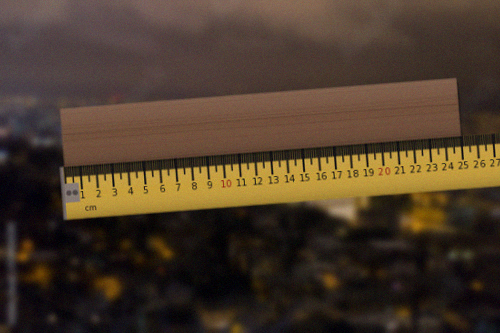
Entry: **25** cm
